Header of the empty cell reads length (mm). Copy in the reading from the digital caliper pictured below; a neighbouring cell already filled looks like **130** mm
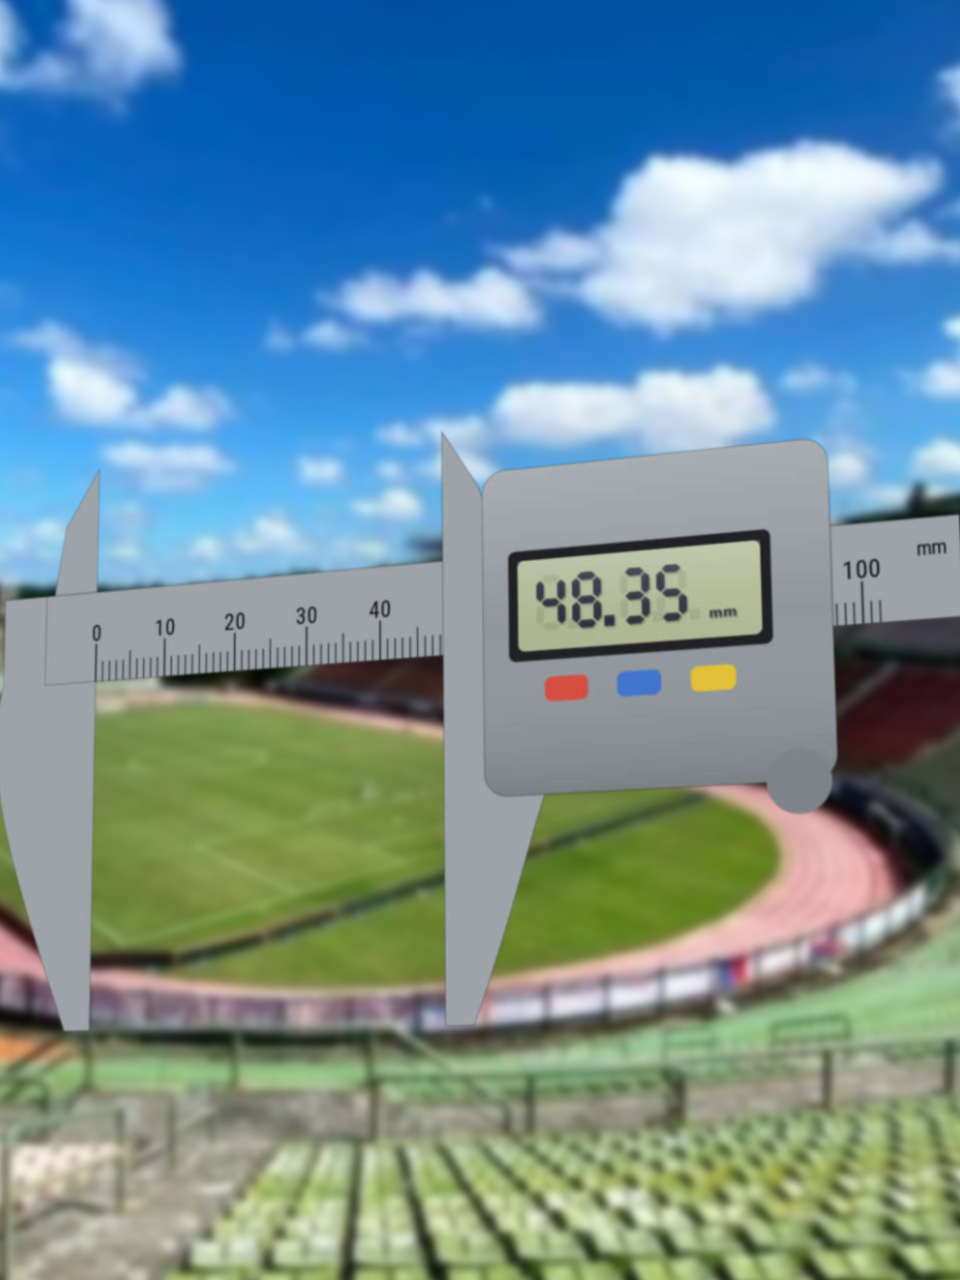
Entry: **48.35** mm
